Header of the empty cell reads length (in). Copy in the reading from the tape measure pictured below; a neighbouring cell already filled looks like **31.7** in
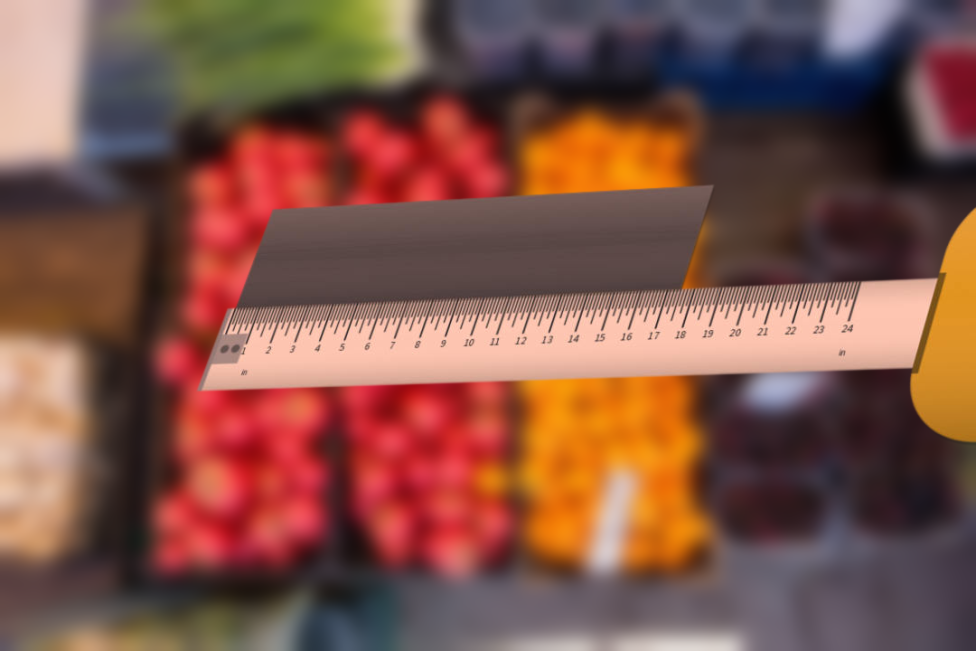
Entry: **17.5** in
